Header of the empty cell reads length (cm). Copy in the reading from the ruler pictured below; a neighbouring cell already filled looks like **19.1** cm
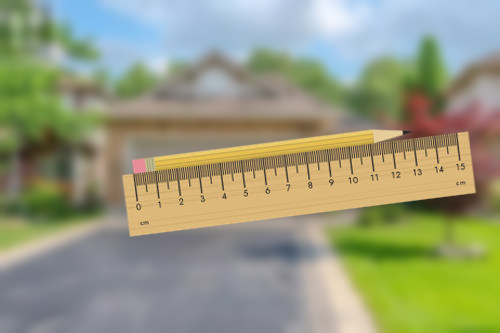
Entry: **13** cm
